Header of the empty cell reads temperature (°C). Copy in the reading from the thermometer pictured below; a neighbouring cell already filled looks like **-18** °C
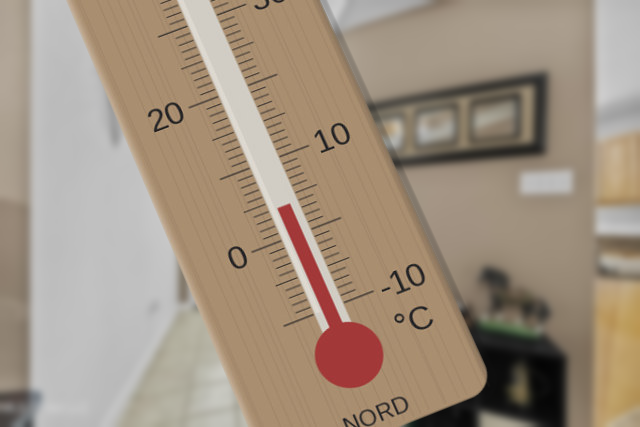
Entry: **4** °C
